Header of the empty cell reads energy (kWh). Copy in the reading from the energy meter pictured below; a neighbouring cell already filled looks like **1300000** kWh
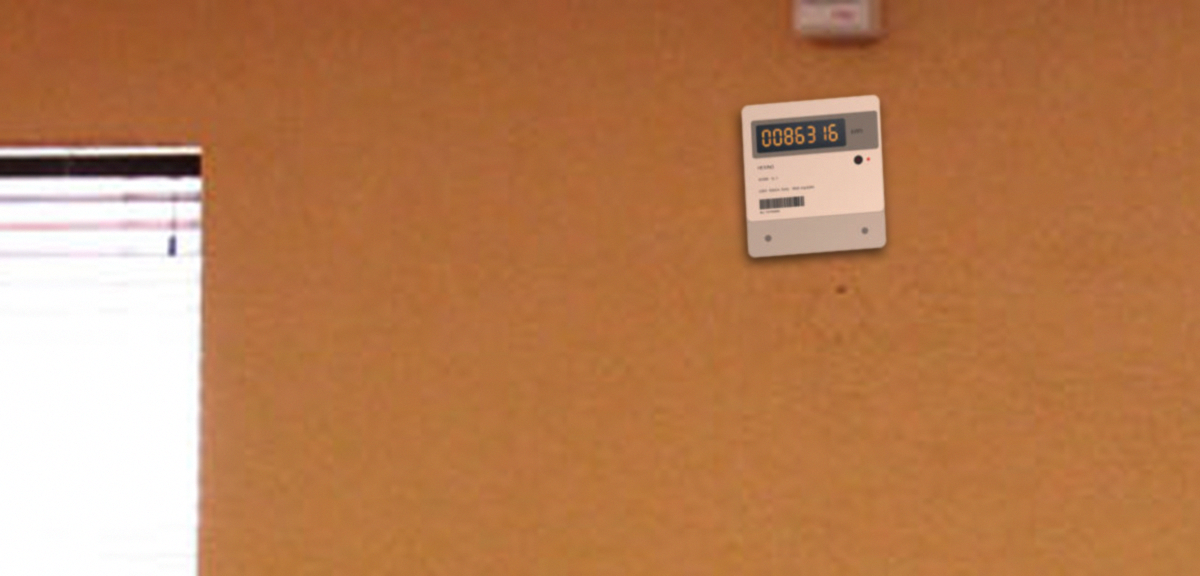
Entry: **86316** kWh
